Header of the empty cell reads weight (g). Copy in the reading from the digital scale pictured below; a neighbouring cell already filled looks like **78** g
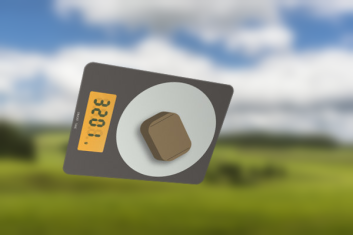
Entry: **3201** g
